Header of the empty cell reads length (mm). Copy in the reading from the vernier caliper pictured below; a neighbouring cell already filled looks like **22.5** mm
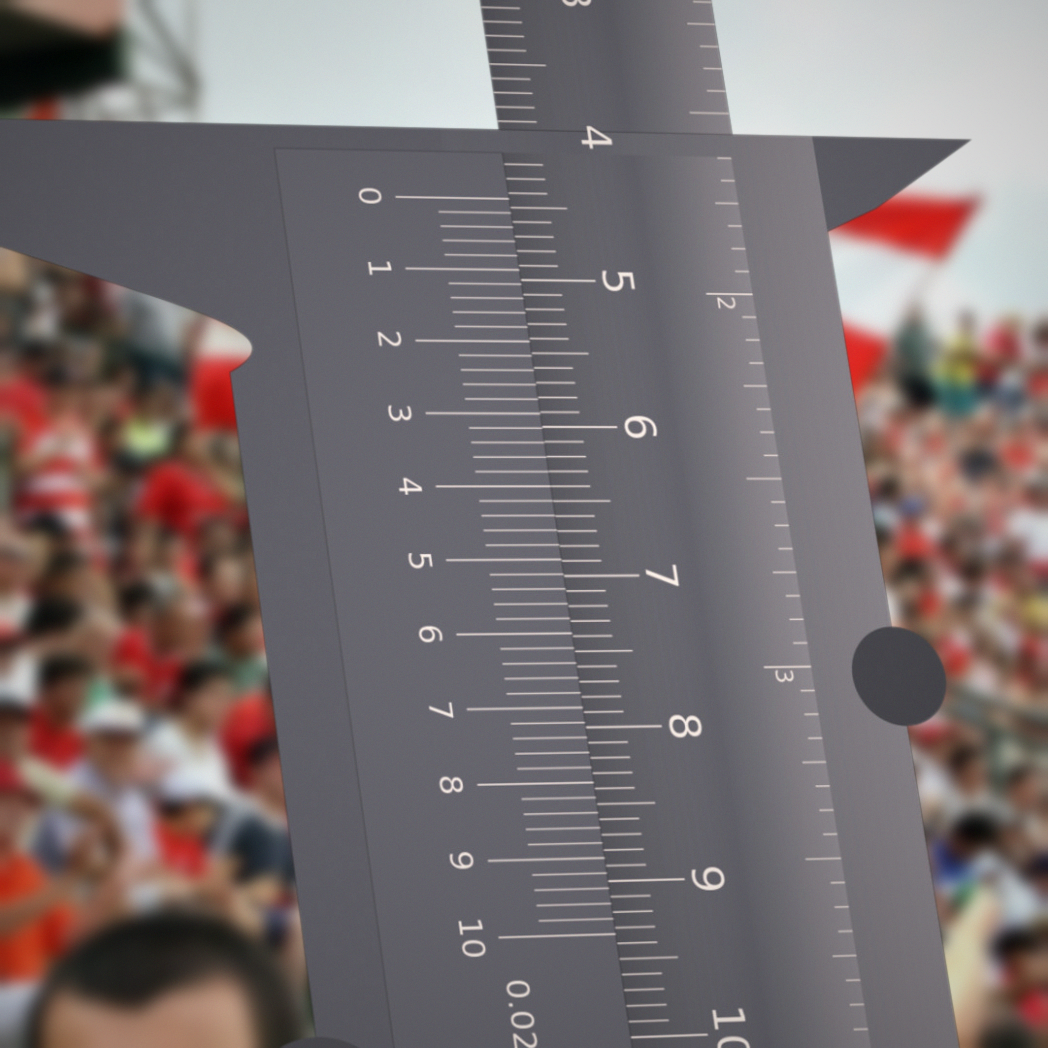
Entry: **44.4** mm
